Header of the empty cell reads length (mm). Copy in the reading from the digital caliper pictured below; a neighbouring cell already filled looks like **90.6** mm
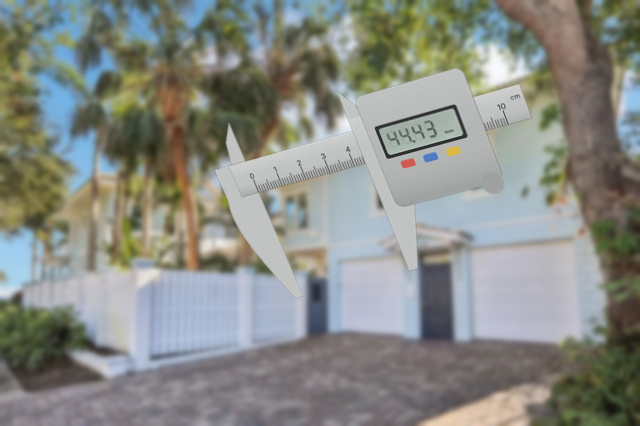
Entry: **44.43** mm
